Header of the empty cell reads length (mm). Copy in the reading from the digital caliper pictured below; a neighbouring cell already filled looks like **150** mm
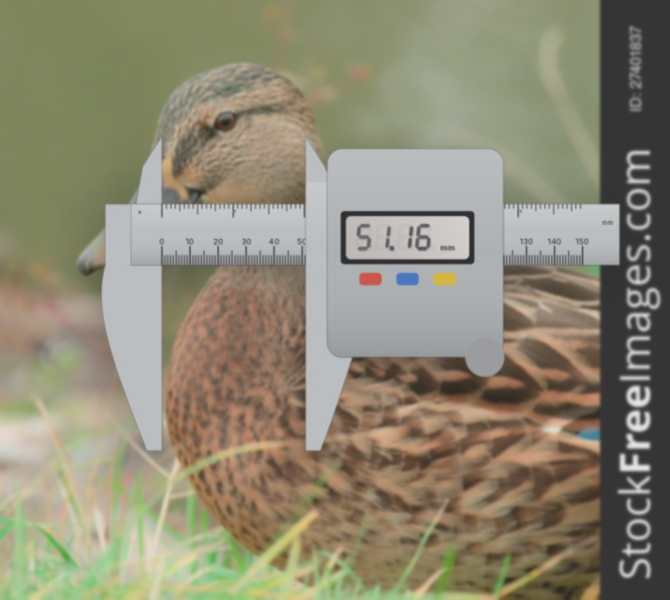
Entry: **51.16** mm
